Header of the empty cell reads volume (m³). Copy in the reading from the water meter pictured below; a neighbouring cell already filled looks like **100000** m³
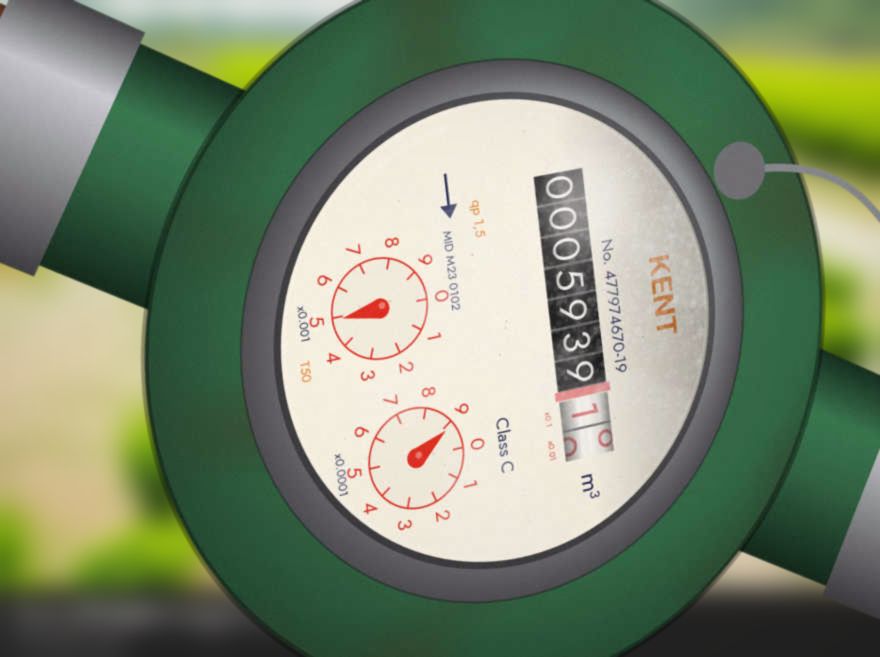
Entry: **5939.1849** m³
